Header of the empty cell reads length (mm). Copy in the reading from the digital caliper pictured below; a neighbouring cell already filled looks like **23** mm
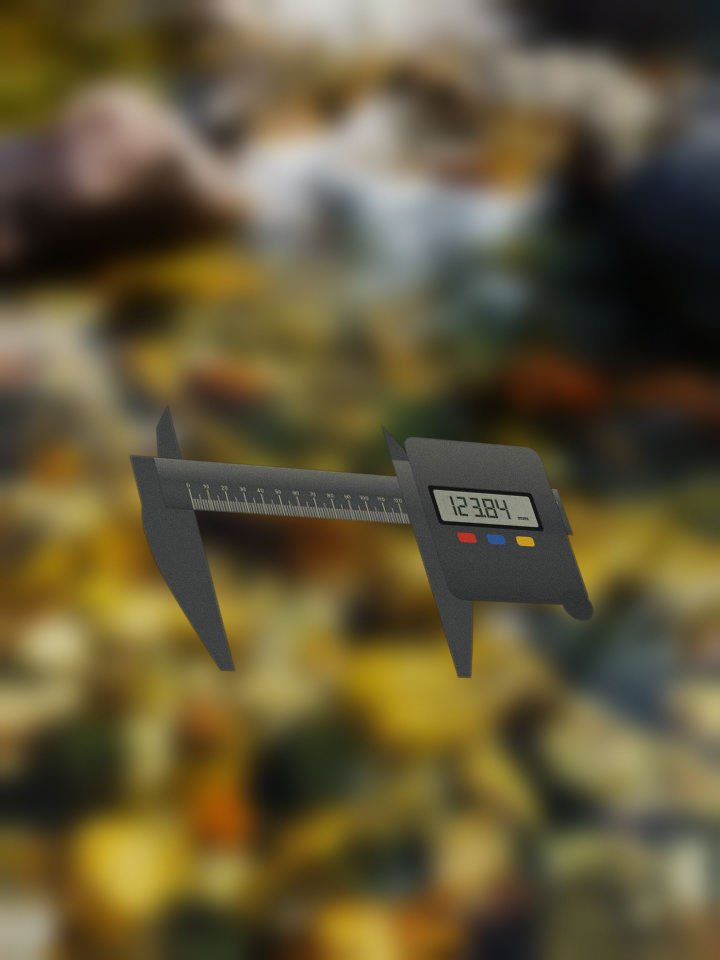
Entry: **123.84** mm
